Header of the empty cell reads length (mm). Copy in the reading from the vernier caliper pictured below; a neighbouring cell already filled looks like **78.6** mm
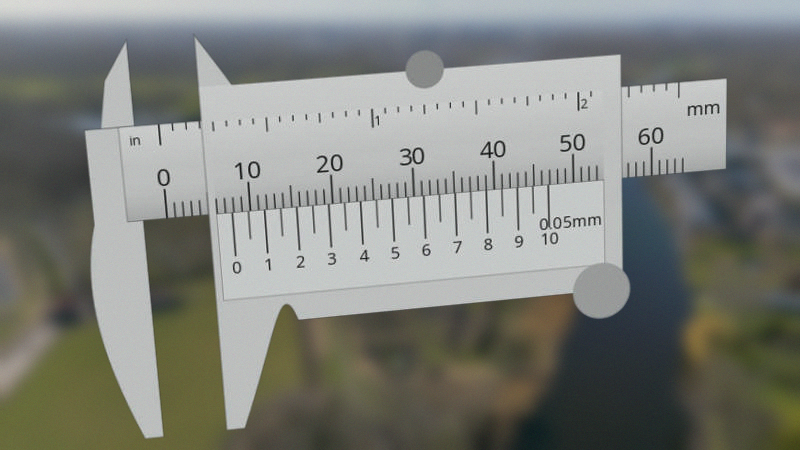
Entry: **7.8** mm
